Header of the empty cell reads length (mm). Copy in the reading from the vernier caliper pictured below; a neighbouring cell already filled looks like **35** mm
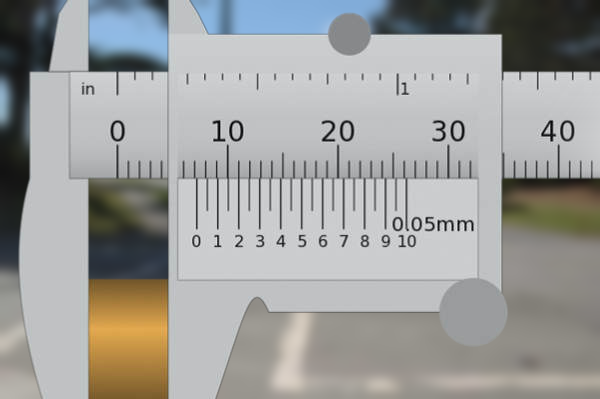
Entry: **7.2** mm
